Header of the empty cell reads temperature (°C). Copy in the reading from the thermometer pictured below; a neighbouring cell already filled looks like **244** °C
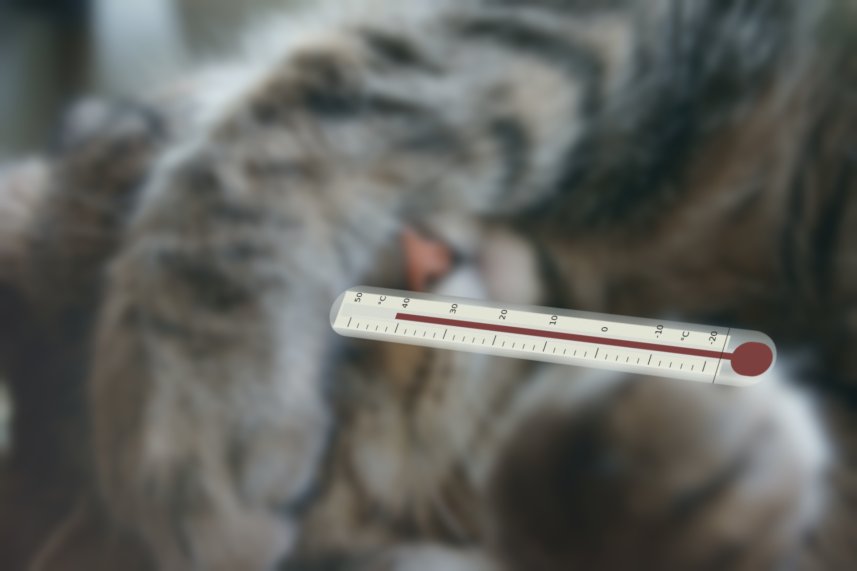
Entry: **41** °C
